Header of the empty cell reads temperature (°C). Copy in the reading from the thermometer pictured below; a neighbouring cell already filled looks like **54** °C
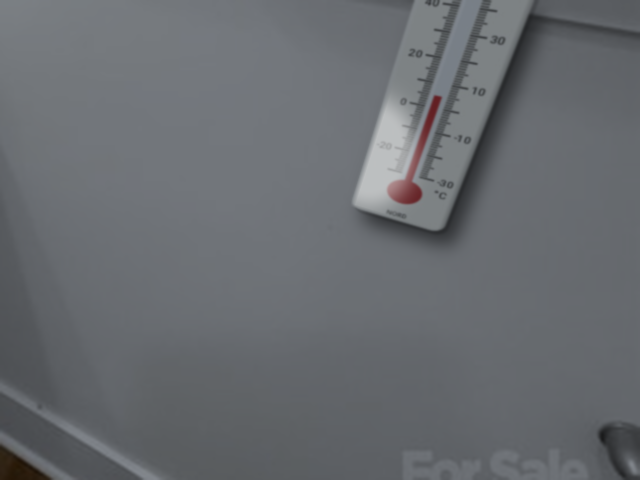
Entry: **5** °C
